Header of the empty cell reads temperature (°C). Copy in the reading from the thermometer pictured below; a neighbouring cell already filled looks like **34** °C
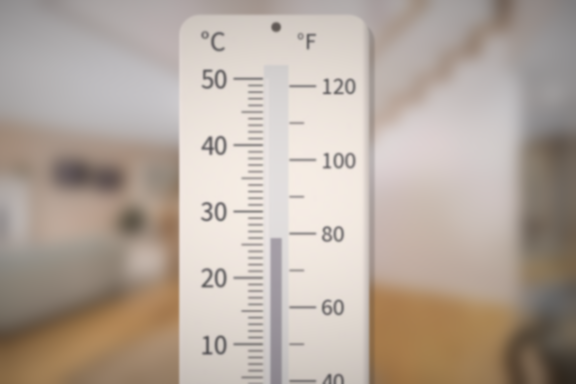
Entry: **26** °C
